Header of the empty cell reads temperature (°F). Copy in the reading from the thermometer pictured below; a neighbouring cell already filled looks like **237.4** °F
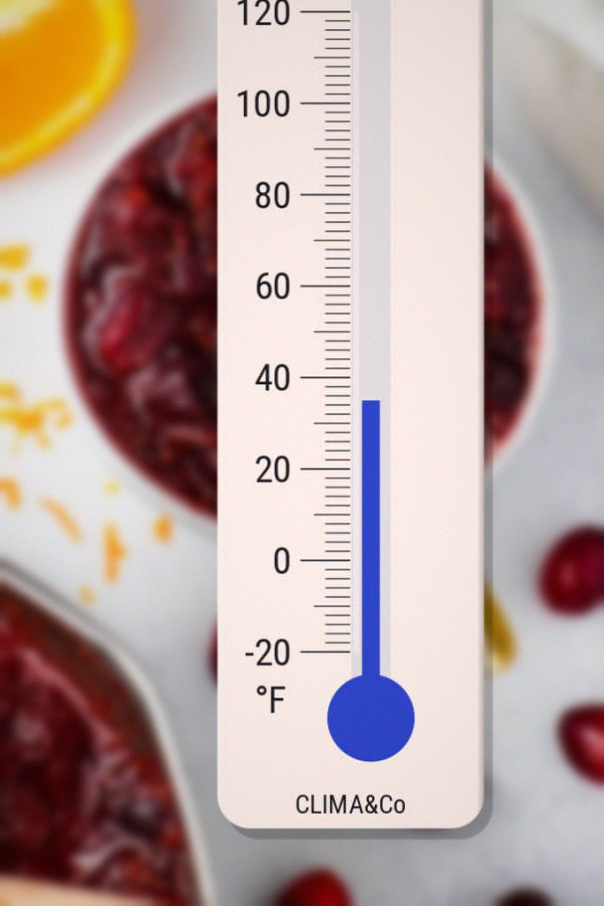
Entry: **35** °F
